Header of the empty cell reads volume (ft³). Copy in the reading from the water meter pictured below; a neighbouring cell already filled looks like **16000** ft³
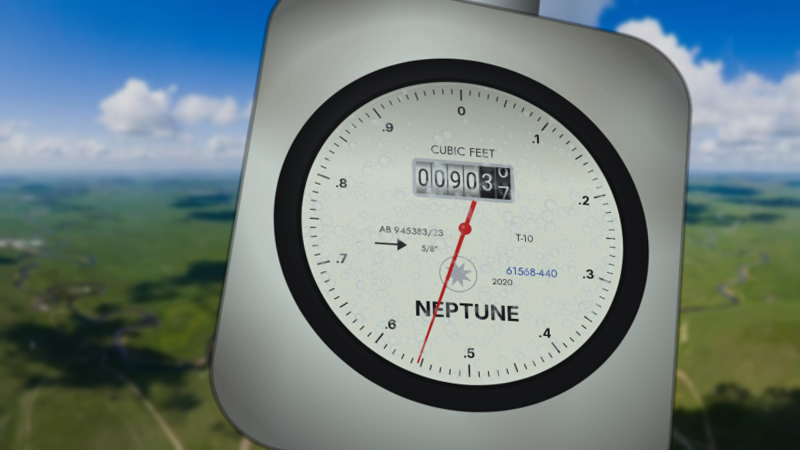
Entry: **9036.55** ft³
